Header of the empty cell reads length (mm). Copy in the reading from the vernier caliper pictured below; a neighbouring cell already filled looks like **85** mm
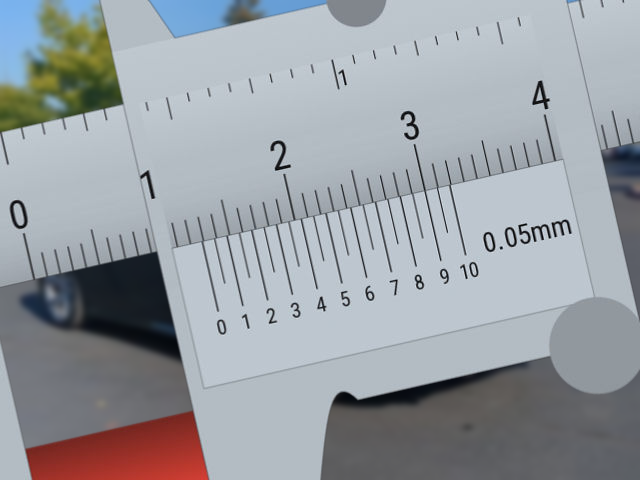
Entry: **12.9** mm
